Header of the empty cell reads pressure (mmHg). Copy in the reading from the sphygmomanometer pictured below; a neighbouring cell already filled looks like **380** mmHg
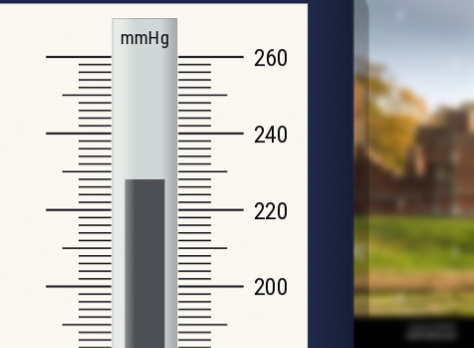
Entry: **228** mmHg
